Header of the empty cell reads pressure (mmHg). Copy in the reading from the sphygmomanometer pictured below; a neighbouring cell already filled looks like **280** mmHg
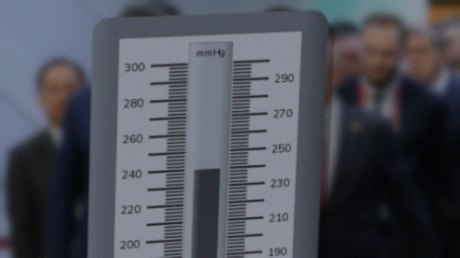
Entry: **240** mmHg
